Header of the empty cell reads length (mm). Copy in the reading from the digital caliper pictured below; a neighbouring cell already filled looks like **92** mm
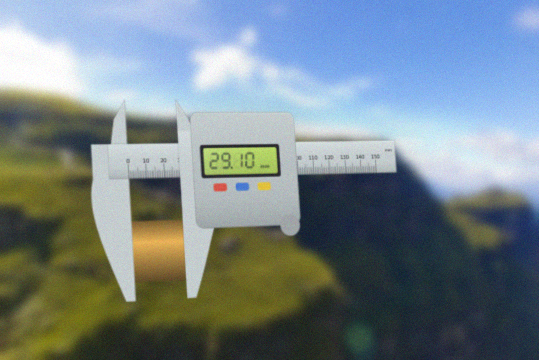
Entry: **29.10** mm
